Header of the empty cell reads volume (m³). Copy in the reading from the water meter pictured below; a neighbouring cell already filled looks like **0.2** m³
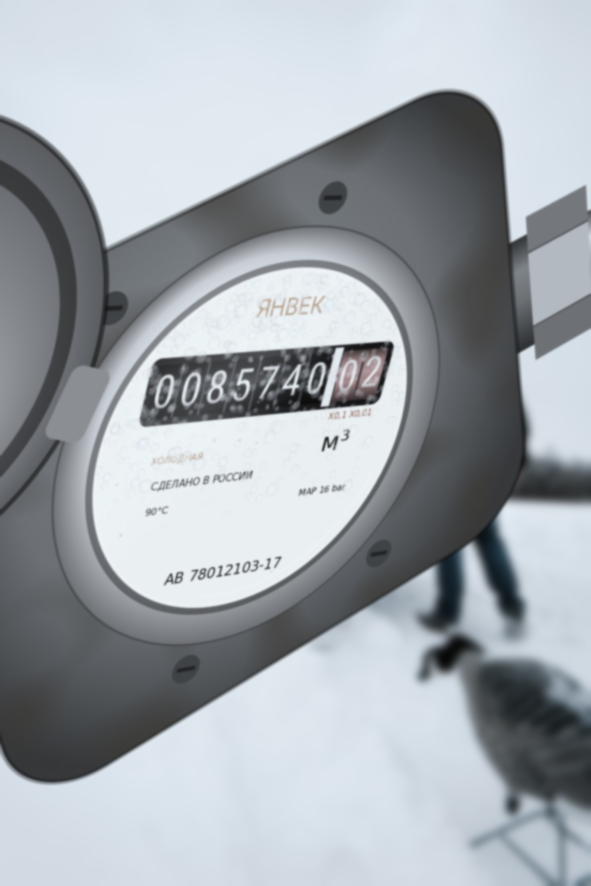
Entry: **85740.02** m³
